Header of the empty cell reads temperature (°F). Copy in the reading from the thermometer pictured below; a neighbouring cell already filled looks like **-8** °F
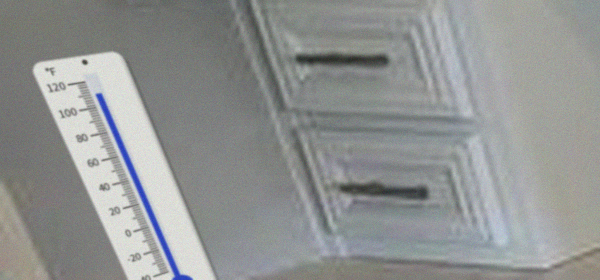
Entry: **110** °F
